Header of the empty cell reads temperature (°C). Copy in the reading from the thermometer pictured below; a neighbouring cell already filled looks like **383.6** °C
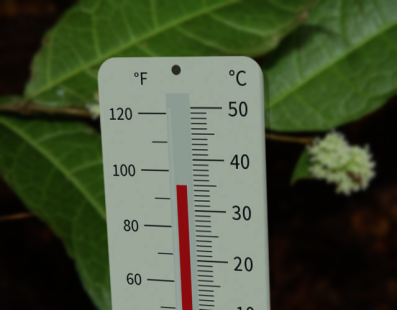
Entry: **35** °C
